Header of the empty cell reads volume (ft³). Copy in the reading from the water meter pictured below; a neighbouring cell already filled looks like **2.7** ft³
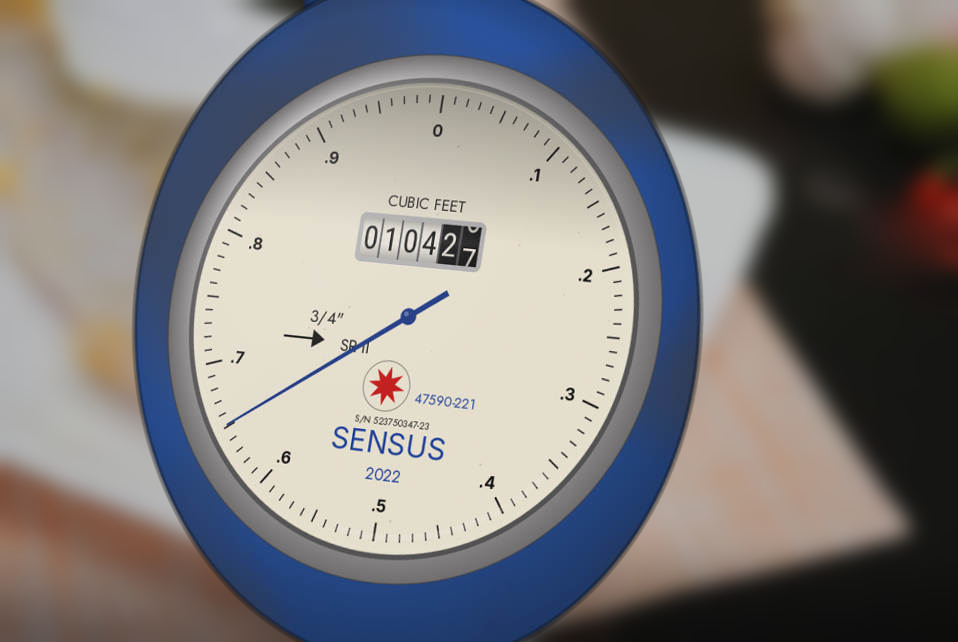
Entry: **10426.65** ft³
